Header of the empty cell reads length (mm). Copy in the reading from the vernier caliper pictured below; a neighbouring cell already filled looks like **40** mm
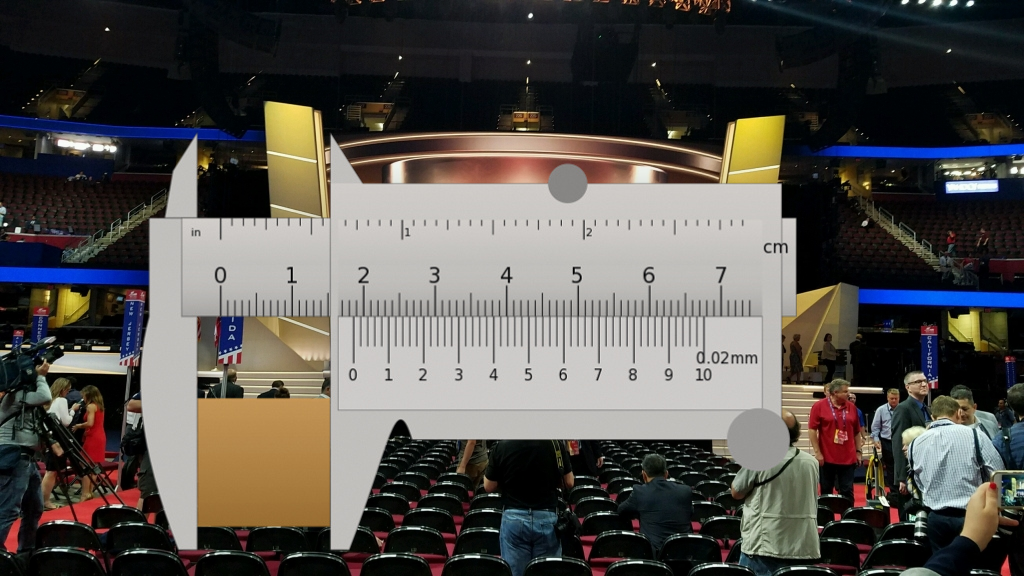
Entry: **18.6** mm
